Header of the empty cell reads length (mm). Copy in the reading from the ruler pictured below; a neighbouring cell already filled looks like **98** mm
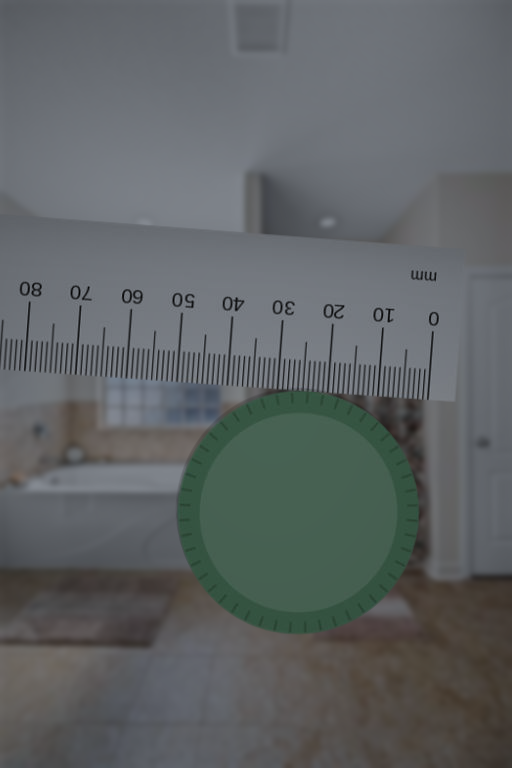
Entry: **48** mm
